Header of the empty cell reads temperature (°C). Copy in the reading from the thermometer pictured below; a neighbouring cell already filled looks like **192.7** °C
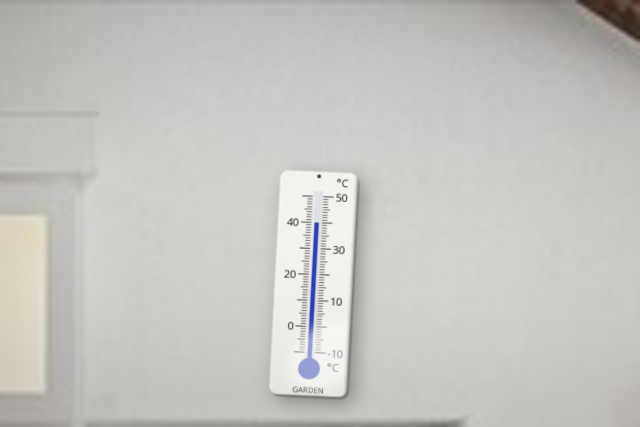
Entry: **40** °C
